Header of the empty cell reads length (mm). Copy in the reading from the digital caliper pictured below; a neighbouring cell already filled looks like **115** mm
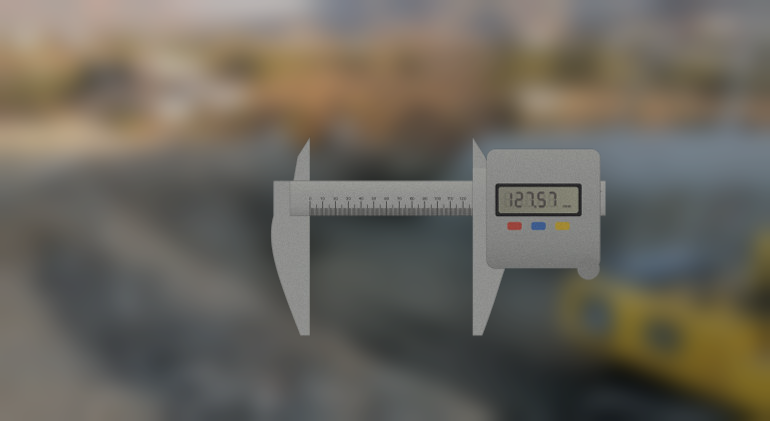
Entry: **127.57** mm
